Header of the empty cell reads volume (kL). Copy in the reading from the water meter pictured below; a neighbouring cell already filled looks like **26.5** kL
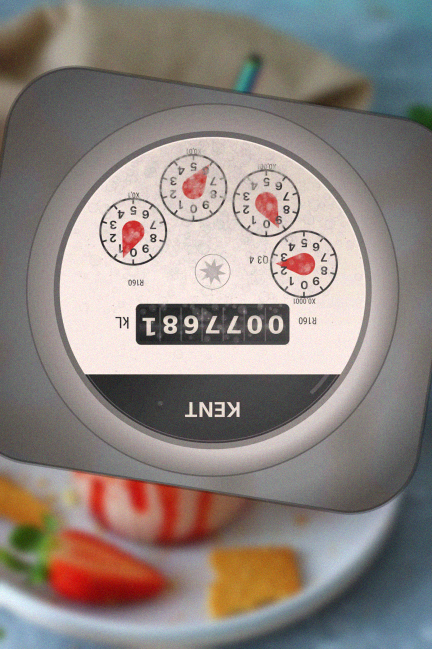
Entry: **77681.0592** kL
